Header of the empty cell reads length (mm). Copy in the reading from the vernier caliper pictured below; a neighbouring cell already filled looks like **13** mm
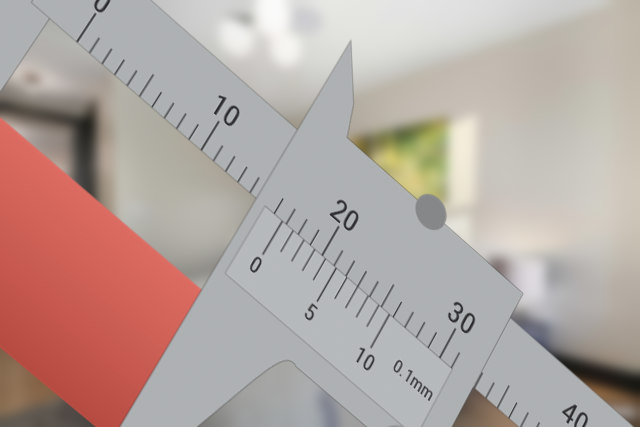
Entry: **16.7** mm
